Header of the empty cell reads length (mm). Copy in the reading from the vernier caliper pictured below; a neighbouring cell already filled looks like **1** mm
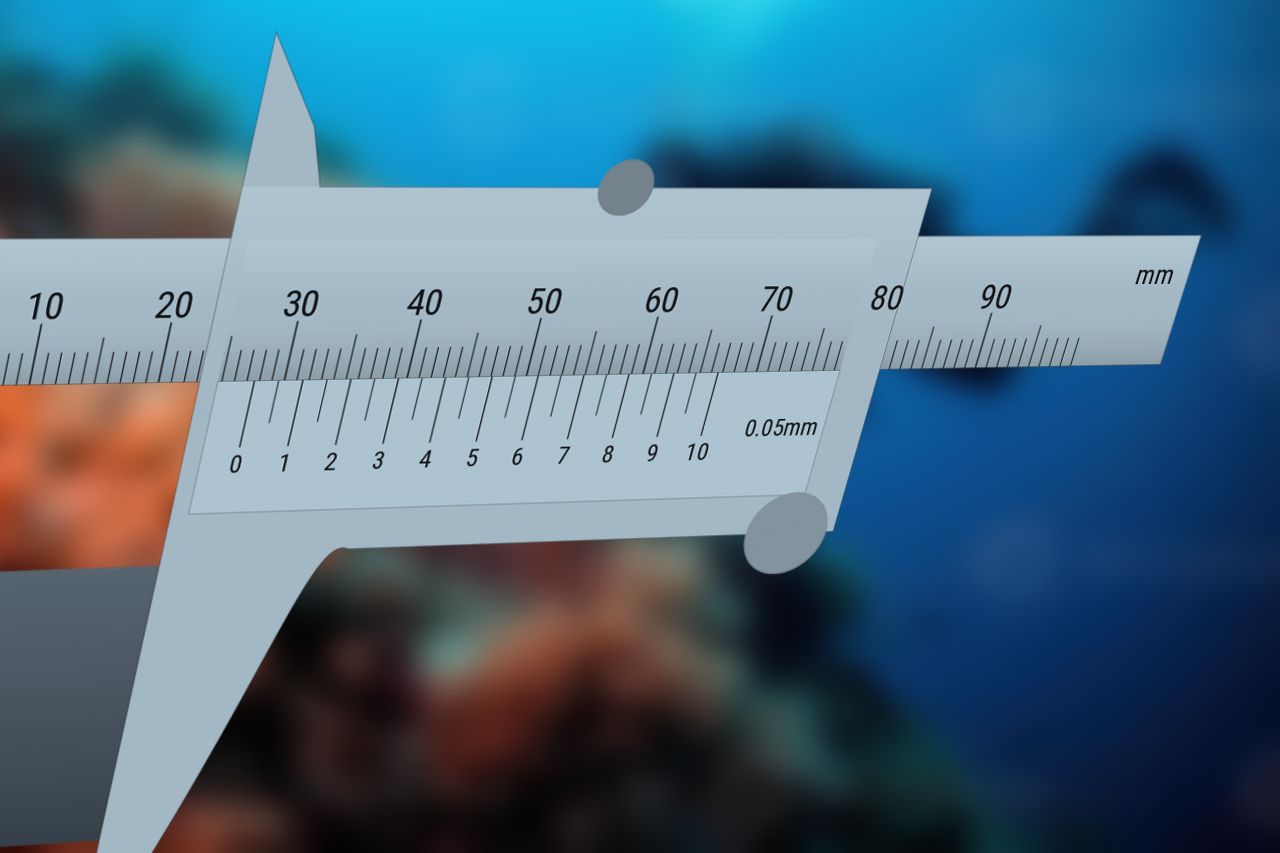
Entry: **27.6** mm
